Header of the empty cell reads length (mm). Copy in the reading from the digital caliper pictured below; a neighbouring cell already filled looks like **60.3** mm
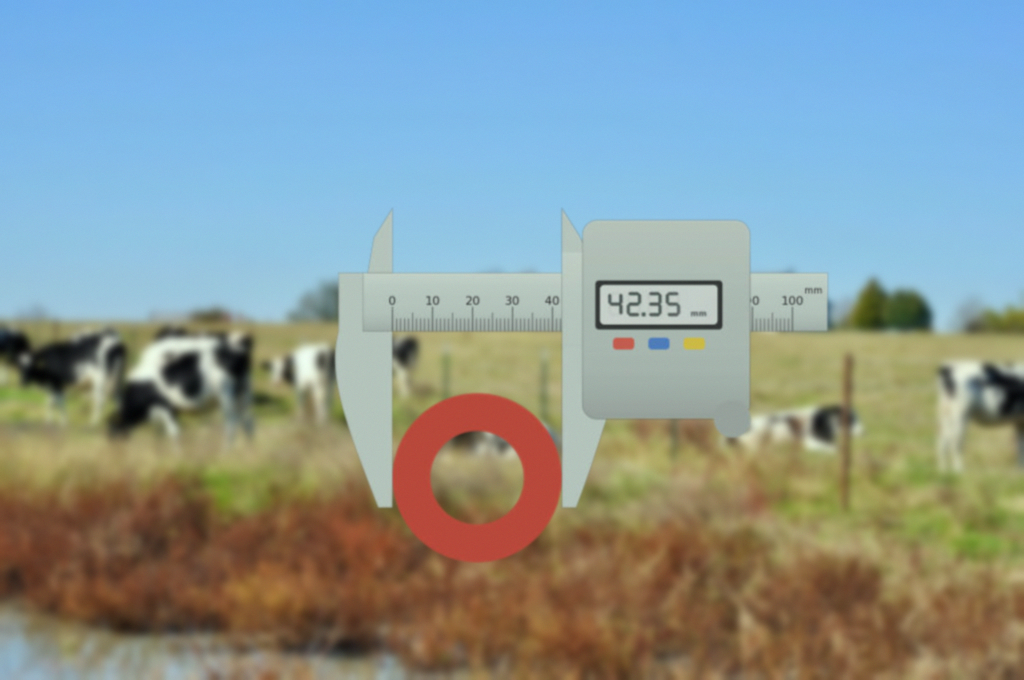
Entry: **42.35** mm
